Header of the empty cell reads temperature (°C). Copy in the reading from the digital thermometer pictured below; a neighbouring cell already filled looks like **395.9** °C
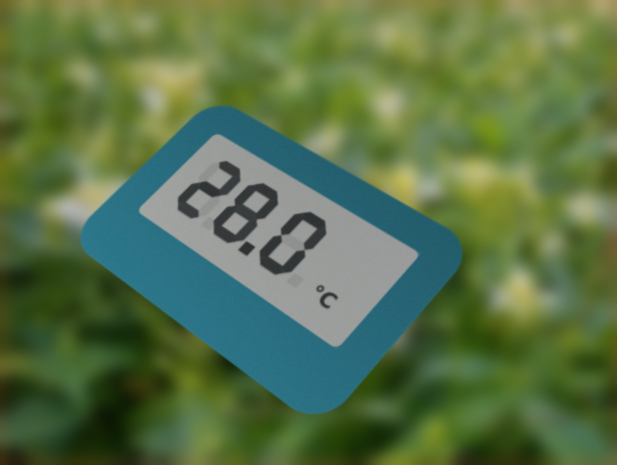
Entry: **28.0** °C
